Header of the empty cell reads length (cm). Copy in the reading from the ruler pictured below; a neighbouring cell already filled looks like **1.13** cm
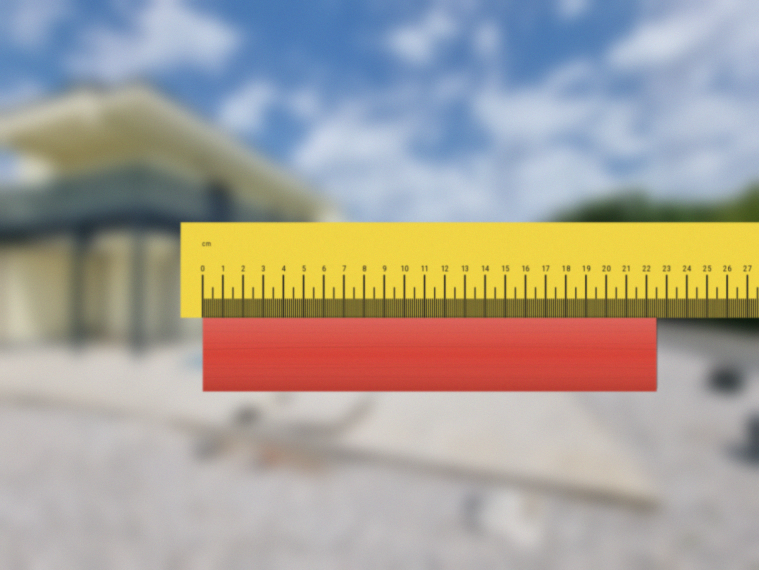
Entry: **22.5** cm
